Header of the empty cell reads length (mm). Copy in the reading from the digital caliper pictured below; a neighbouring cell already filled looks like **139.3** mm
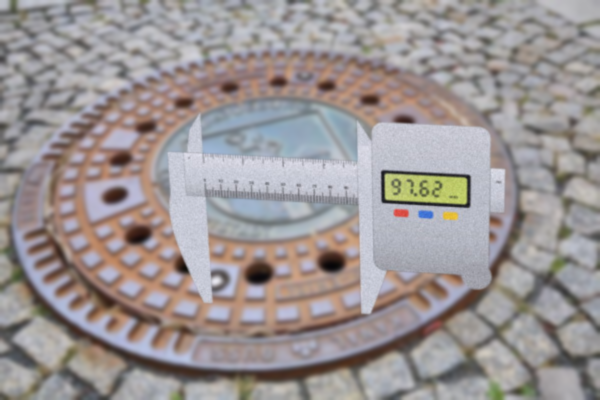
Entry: **97.62** mm
